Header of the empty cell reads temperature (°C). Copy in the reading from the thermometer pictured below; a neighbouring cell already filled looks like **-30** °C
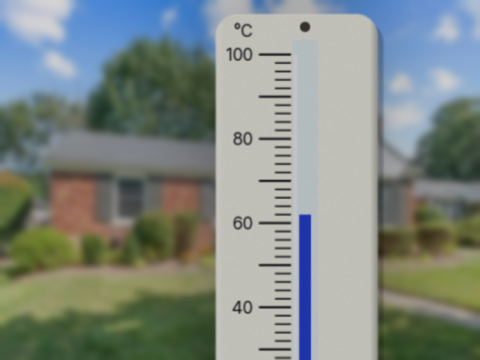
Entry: **62** °C
